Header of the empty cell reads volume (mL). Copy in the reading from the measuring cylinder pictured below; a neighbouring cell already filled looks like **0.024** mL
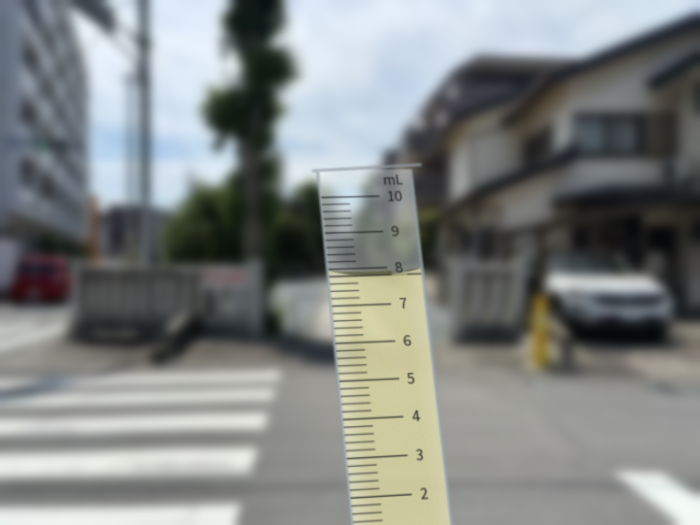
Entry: **7.8** mL
